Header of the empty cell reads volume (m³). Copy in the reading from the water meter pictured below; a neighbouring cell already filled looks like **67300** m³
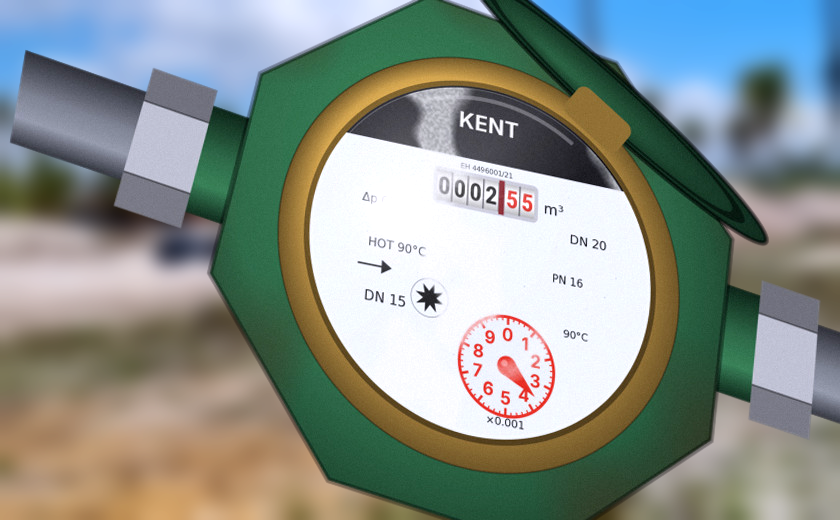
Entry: **2.553** m³
